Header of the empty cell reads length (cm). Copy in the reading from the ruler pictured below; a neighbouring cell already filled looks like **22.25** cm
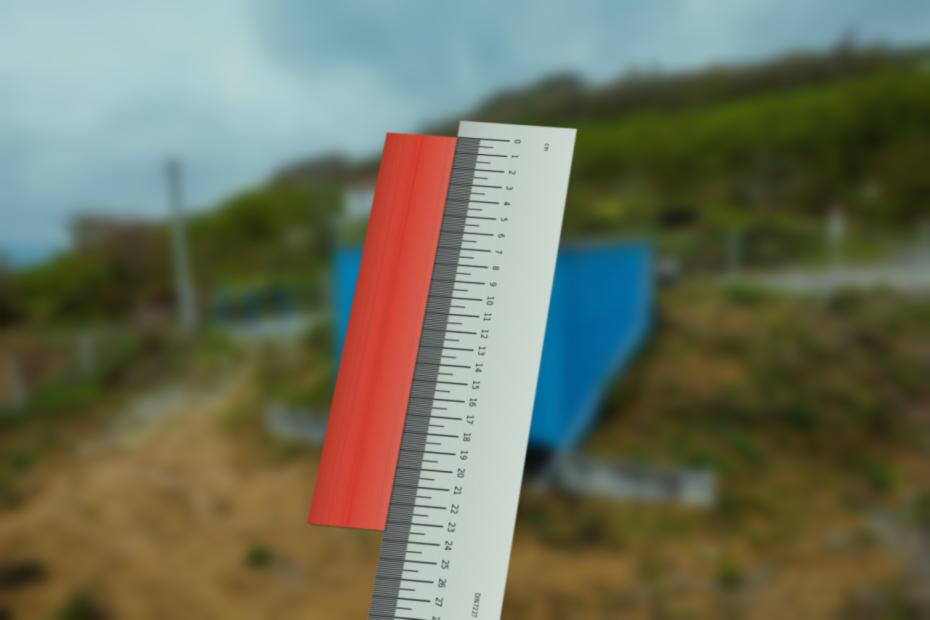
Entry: **23.5** cm
